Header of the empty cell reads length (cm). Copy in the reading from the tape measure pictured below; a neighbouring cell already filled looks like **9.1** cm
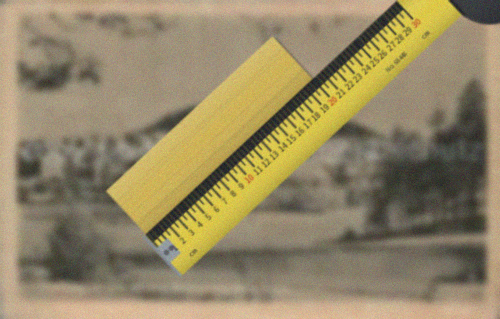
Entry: **20** cm
